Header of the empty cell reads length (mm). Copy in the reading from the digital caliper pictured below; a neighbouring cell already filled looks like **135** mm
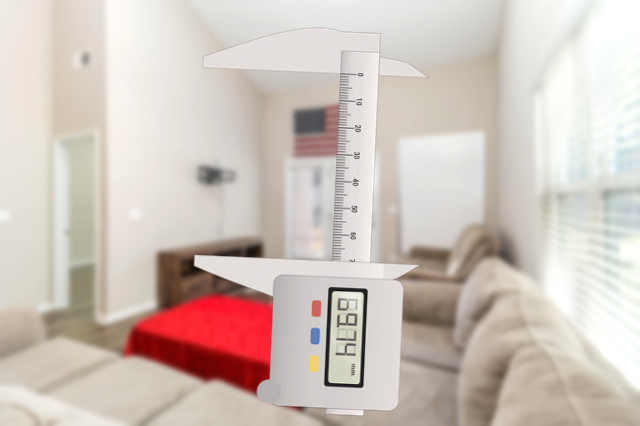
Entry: **69.74** mm
